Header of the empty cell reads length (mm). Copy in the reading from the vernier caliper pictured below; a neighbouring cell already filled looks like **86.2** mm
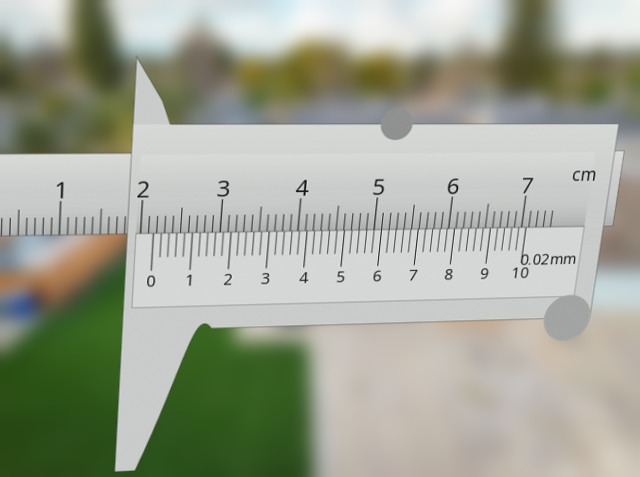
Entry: **21.6** mm
